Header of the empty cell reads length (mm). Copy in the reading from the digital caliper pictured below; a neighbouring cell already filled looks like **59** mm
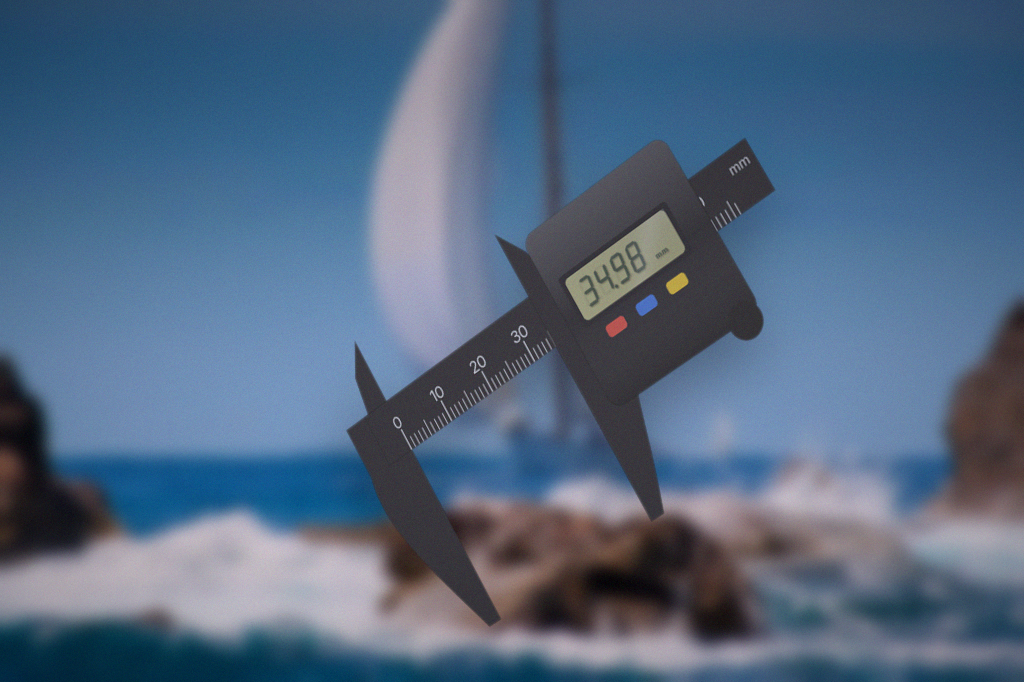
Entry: **34.98** mm
